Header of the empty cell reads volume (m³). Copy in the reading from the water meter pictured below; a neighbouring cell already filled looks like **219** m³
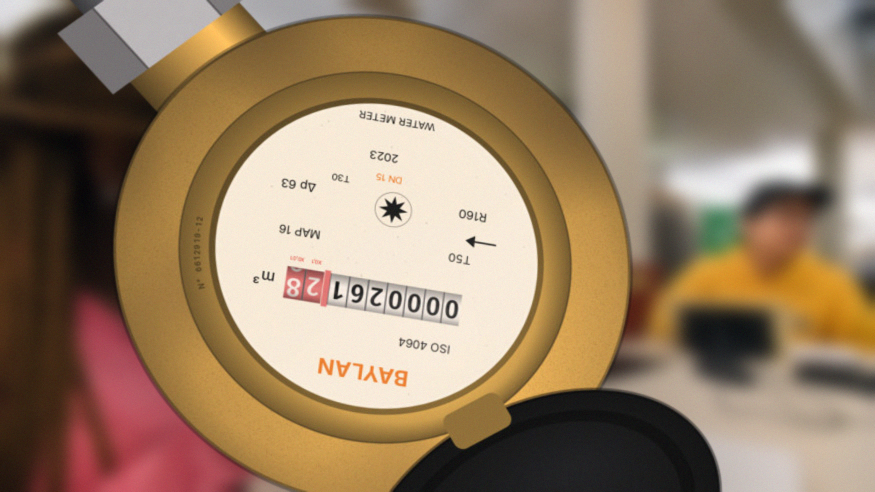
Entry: **261.28** m³
